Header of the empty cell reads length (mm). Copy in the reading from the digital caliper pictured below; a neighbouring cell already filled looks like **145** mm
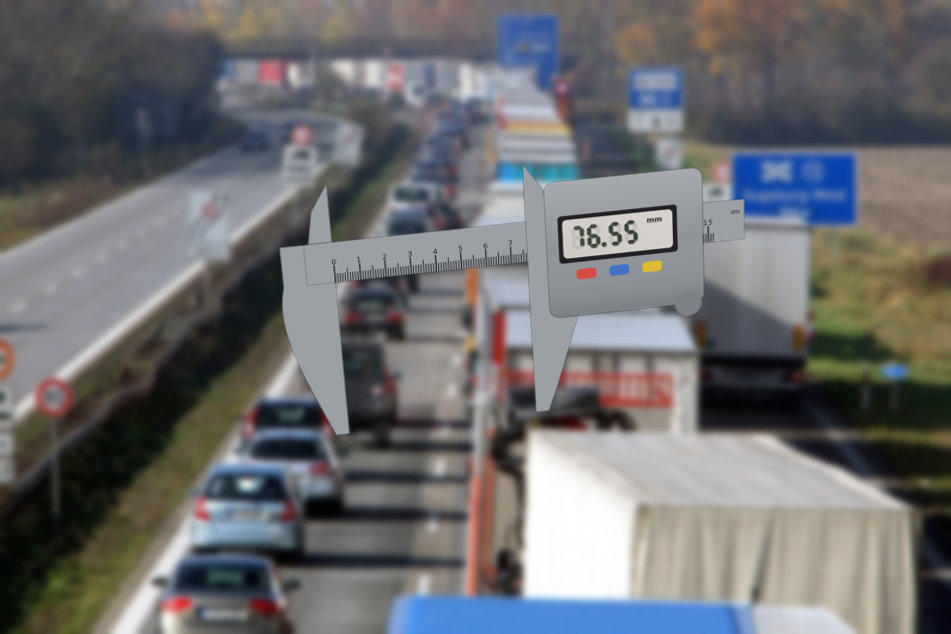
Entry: **76.55** mm
